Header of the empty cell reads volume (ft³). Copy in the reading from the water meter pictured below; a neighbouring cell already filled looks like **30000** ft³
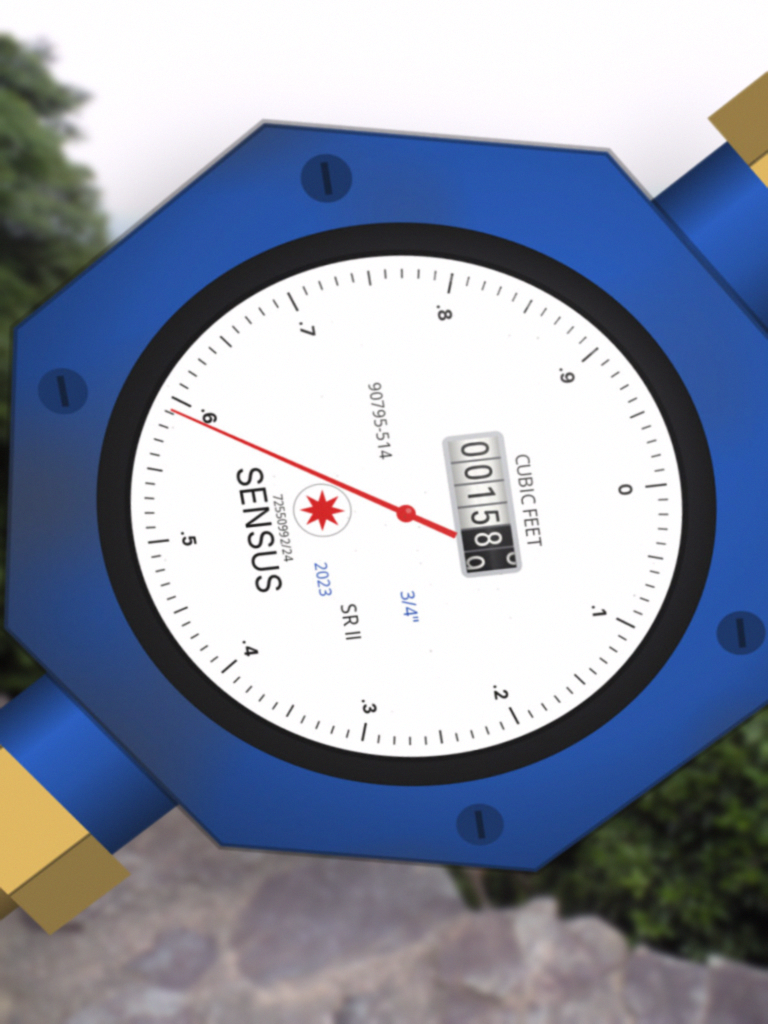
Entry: **1588.59** ft³
